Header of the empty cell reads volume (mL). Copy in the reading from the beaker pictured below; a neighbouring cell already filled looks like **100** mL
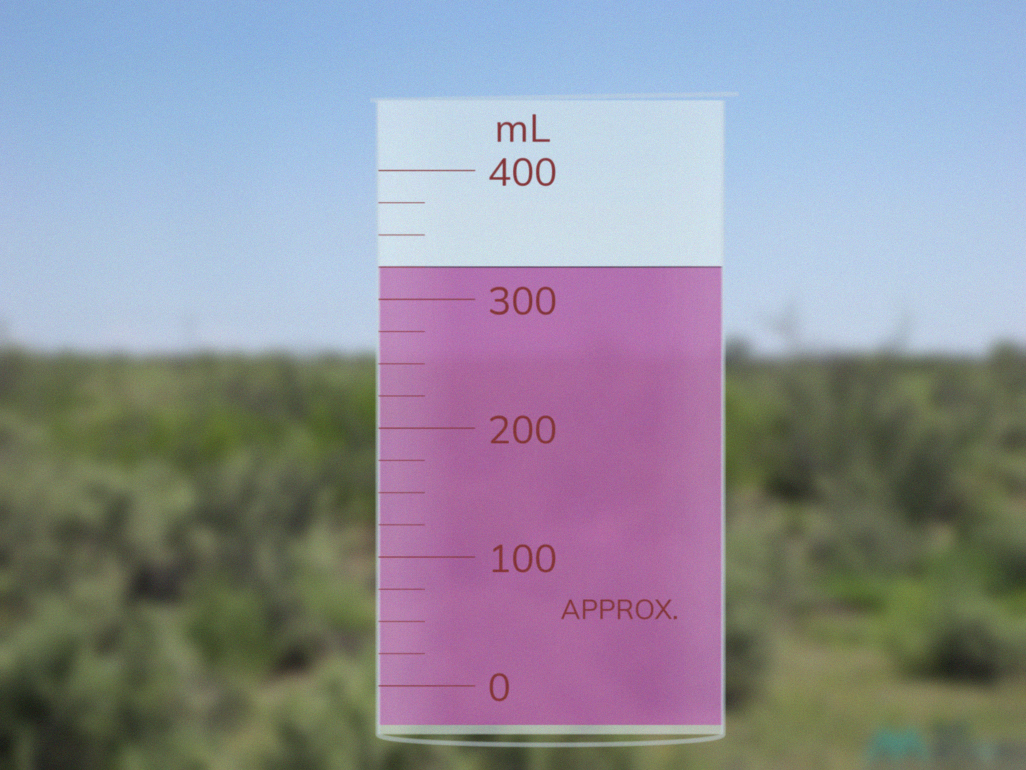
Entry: **325** mL
